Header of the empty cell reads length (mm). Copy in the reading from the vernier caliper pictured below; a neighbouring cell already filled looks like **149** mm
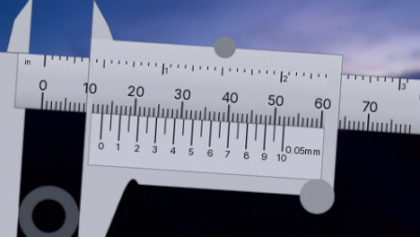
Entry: **13.0** mm
